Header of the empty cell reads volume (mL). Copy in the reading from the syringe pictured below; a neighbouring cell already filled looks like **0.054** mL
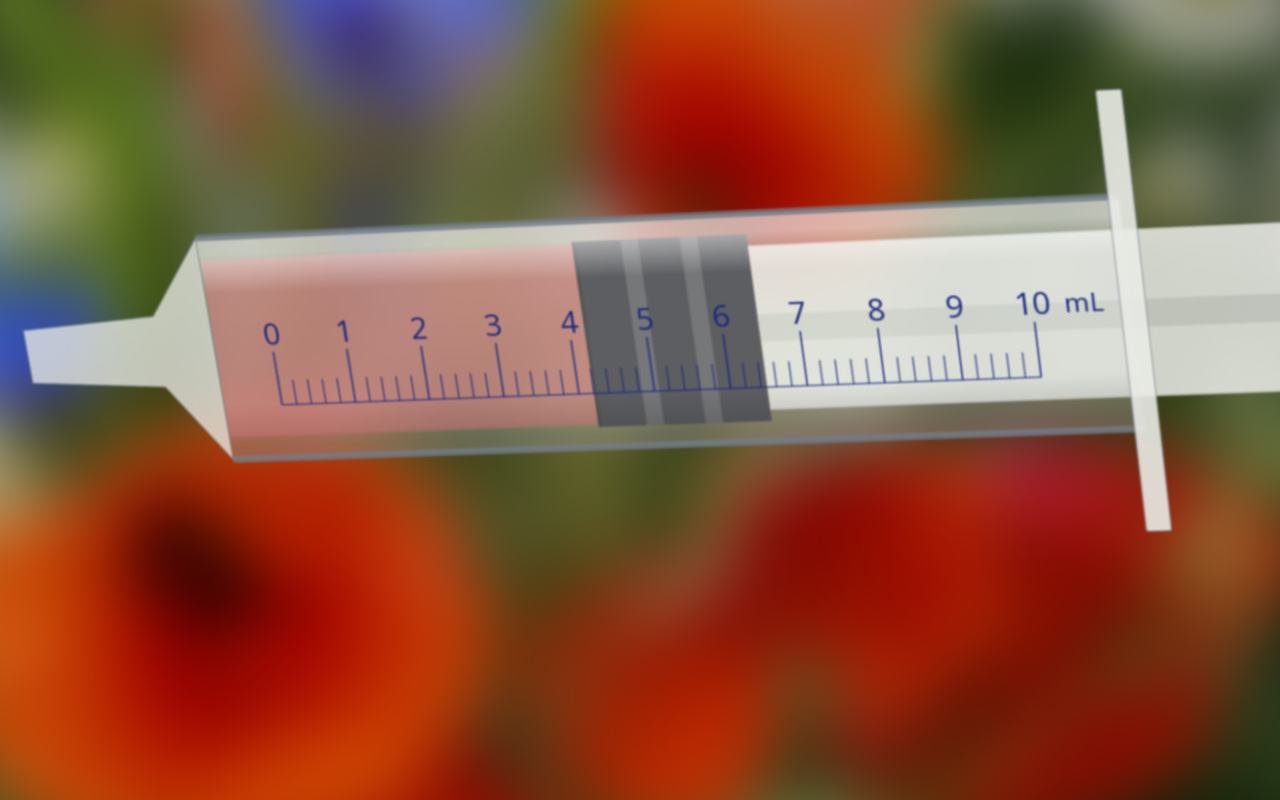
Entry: **4.2** mL
